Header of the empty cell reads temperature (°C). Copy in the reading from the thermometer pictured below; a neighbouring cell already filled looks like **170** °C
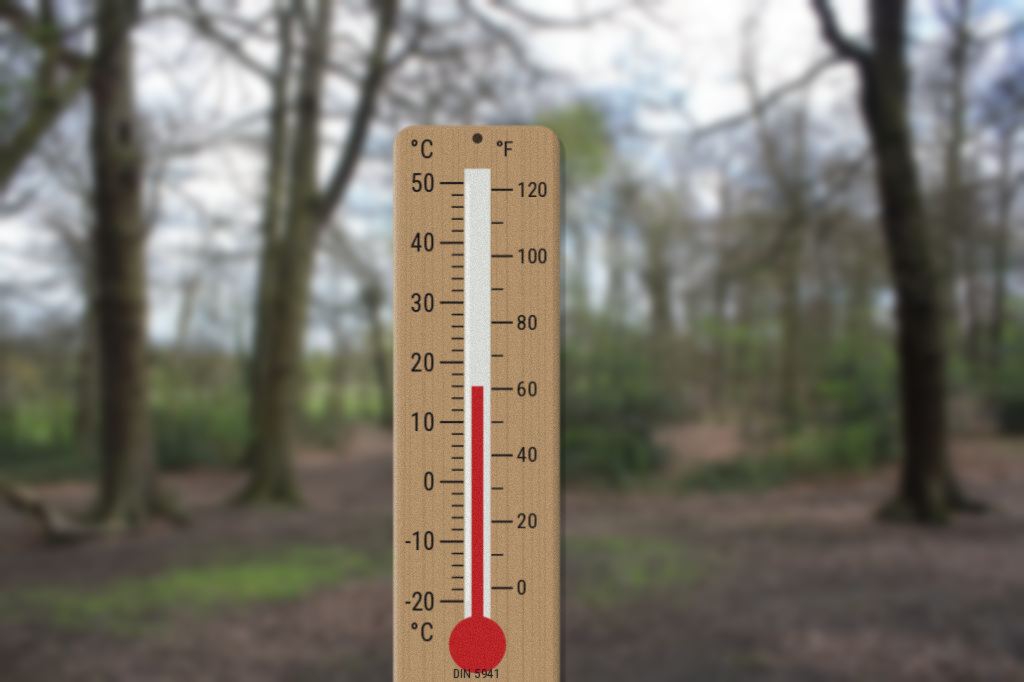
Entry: **16** °C
